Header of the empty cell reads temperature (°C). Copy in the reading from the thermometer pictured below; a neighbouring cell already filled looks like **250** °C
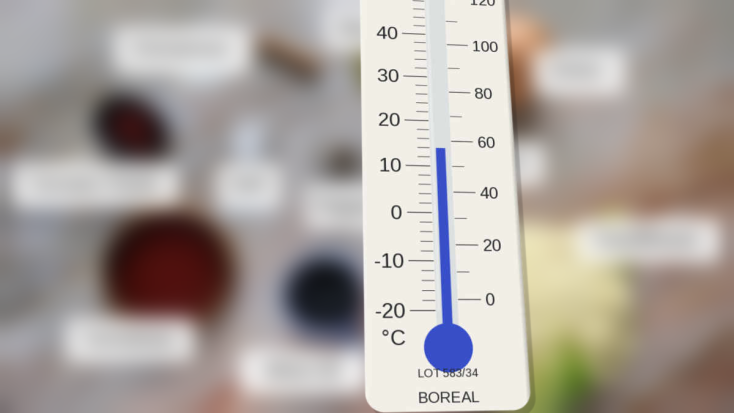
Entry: **14** °C
